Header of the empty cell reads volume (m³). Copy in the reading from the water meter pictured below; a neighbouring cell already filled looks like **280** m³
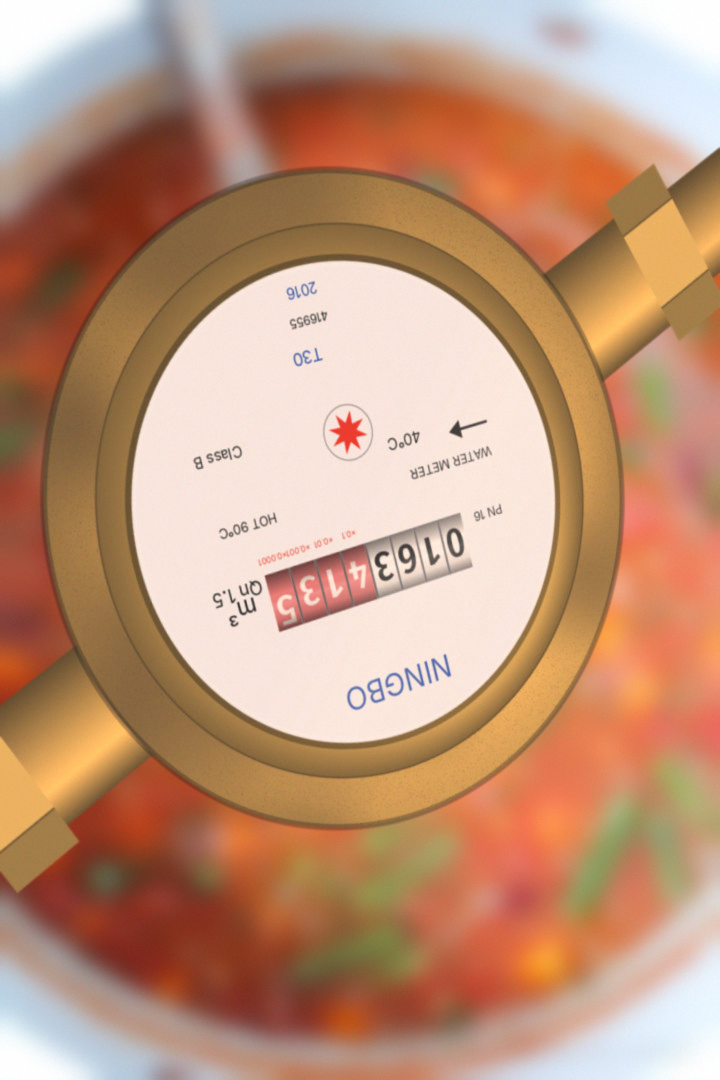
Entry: **163.4135** m³
